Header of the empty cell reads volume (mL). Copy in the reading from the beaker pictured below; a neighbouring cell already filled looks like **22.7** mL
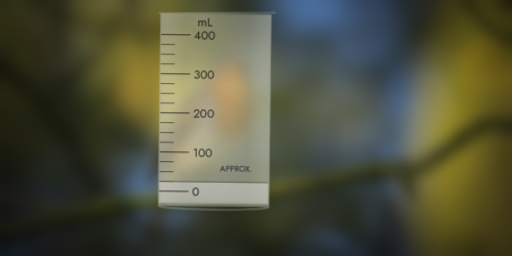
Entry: **25** mL
